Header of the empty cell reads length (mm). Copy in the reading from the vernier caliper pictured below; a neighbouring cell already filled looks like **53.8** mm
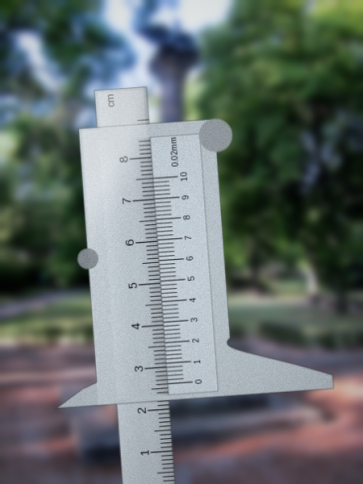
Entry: **26.0** mm
